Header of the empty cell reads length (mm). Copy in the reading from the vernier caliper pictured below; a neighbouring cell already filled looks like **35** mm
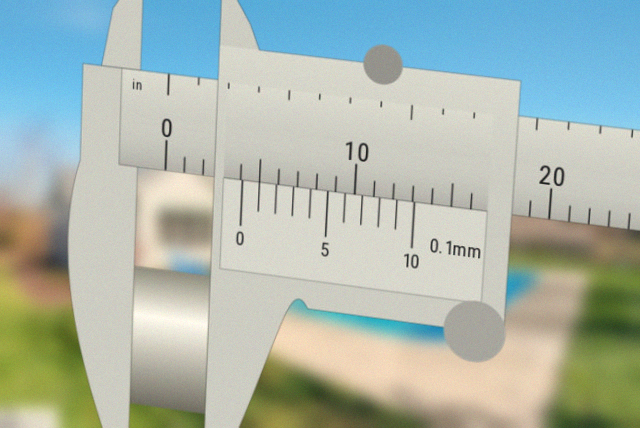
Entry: **4.1** mm
